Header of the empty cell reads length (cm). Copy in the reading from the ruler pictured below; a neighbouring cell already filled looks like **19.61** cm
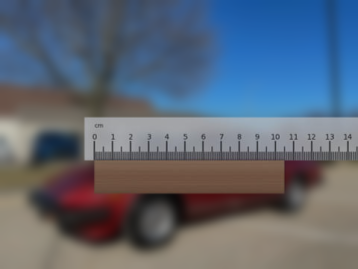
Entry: **10.5** cm
